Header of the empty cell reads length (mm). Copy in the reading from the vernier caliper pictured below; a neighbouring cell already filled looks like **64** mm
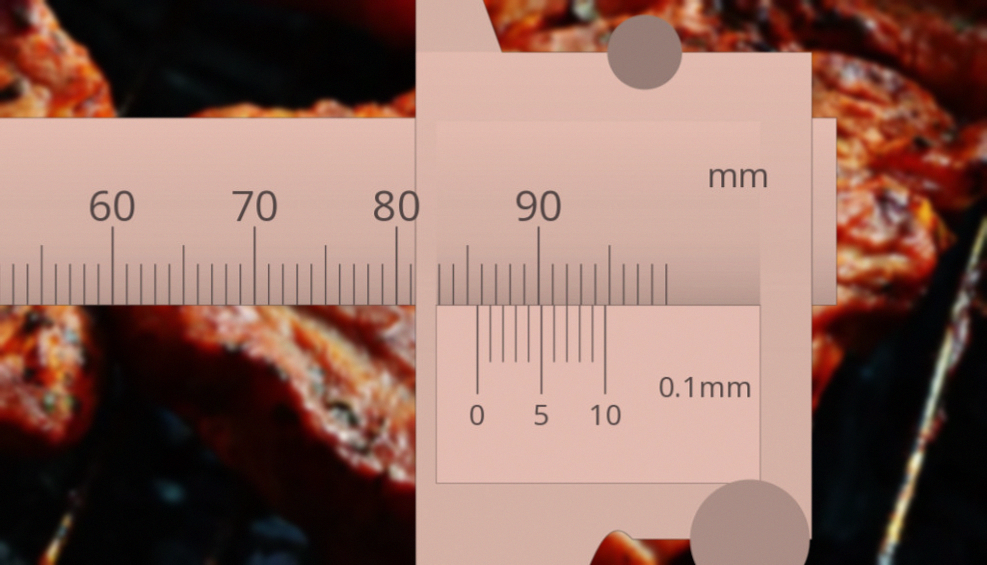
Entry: **85.7** mm
